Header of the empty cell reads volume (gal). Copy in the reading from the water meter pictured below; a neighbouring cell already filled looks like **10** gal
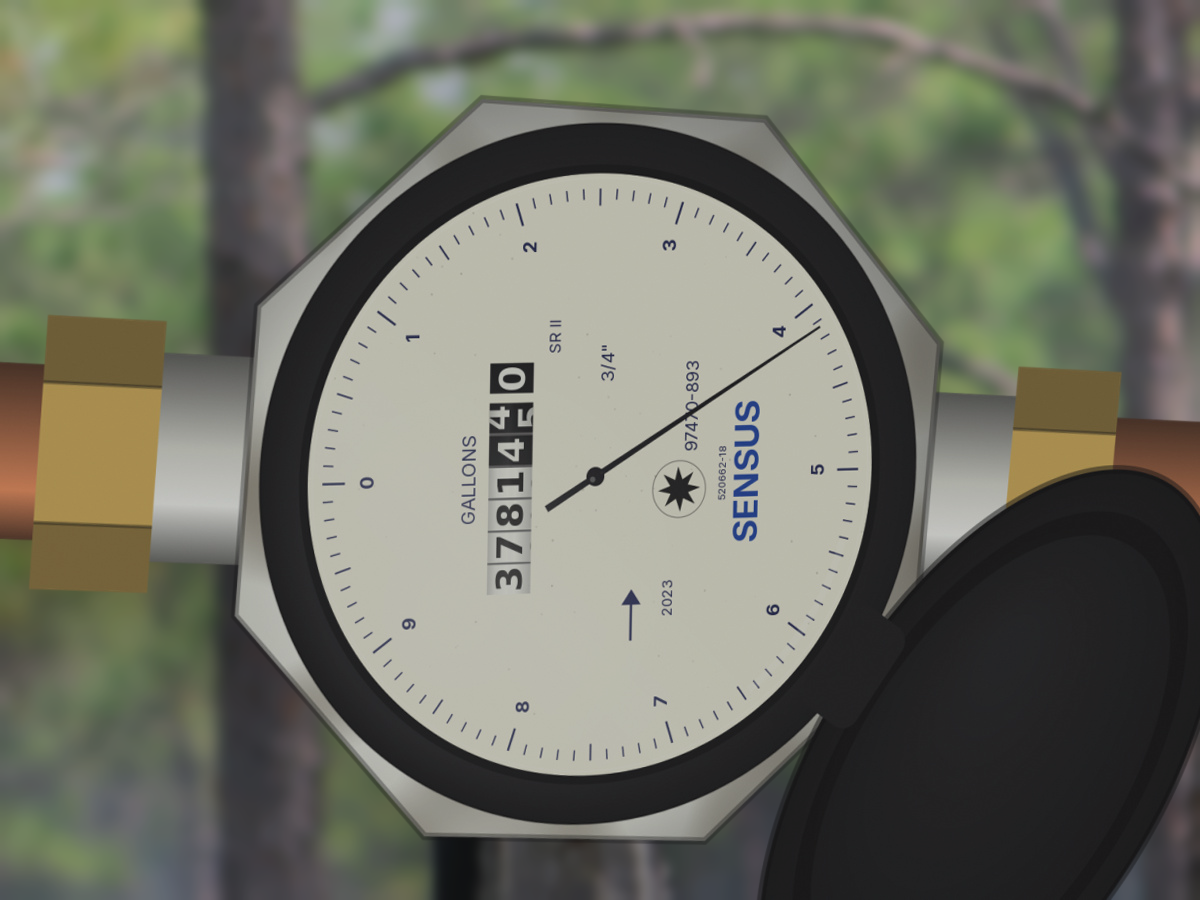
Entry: **3781444.1** gal
